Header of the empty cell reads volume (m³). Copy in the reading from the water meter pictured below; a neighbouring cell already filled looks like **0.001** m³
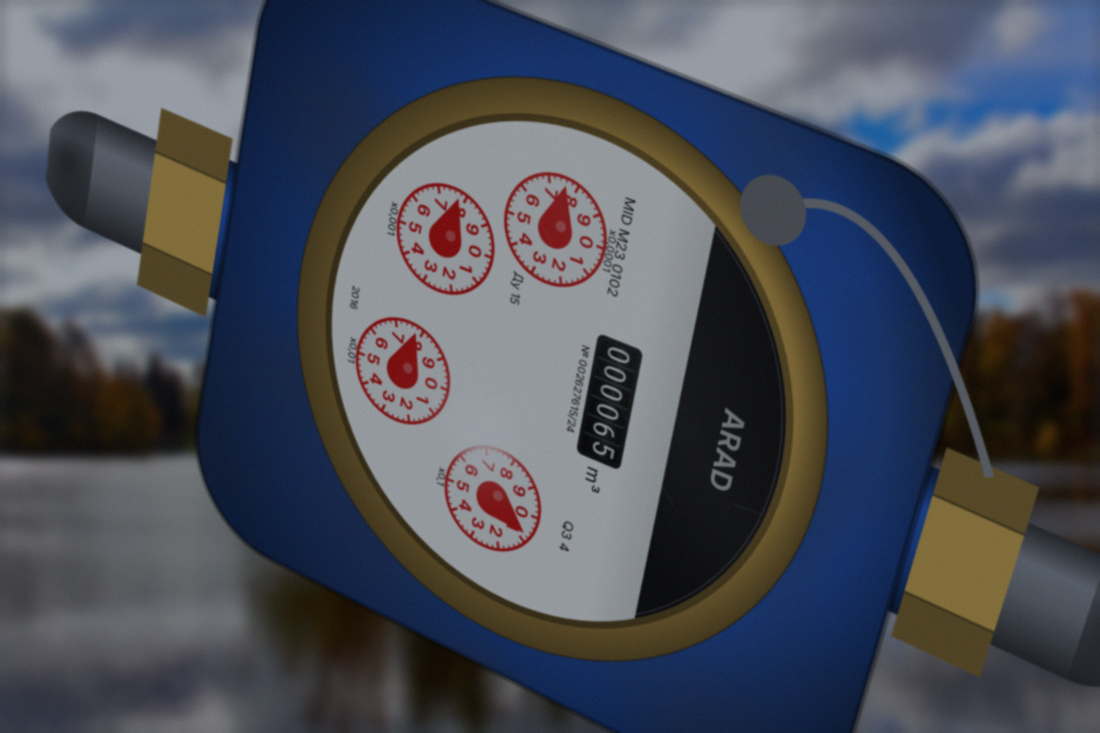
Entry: **65.0777** m³
